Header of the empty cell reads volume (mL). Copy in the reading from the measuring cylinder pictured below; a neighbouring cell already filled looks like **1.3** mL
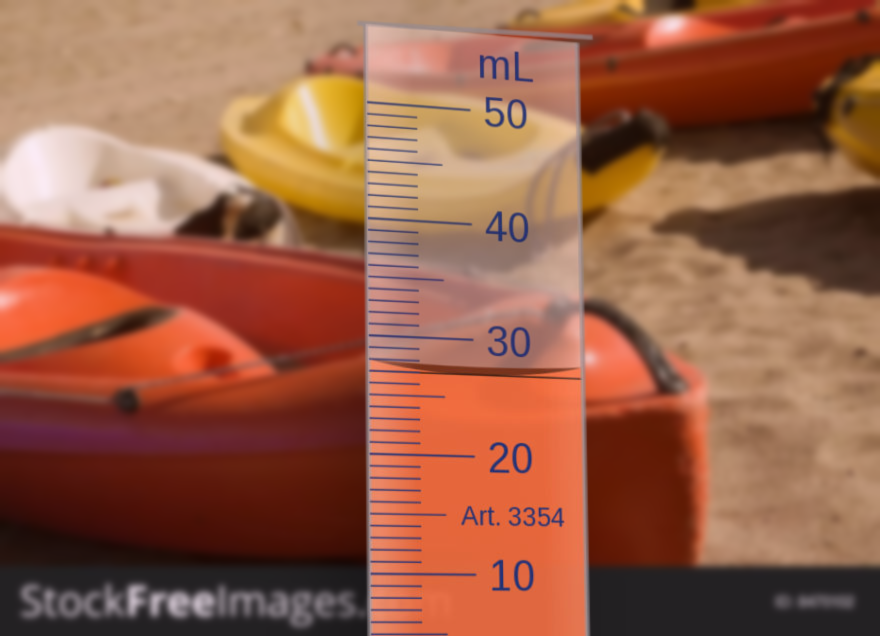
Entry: **27** mL
